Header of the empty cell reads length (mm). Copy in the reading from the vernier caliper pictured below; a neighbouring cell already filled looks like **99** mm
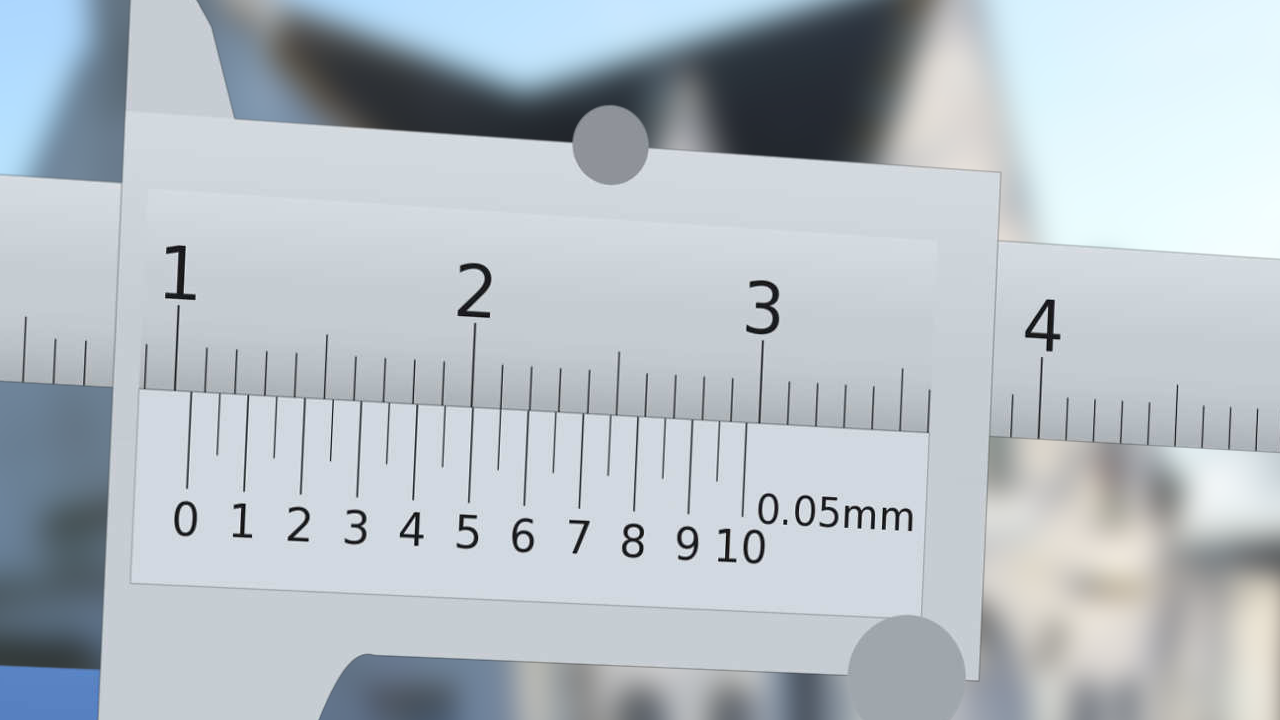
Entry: **10.55** mm
